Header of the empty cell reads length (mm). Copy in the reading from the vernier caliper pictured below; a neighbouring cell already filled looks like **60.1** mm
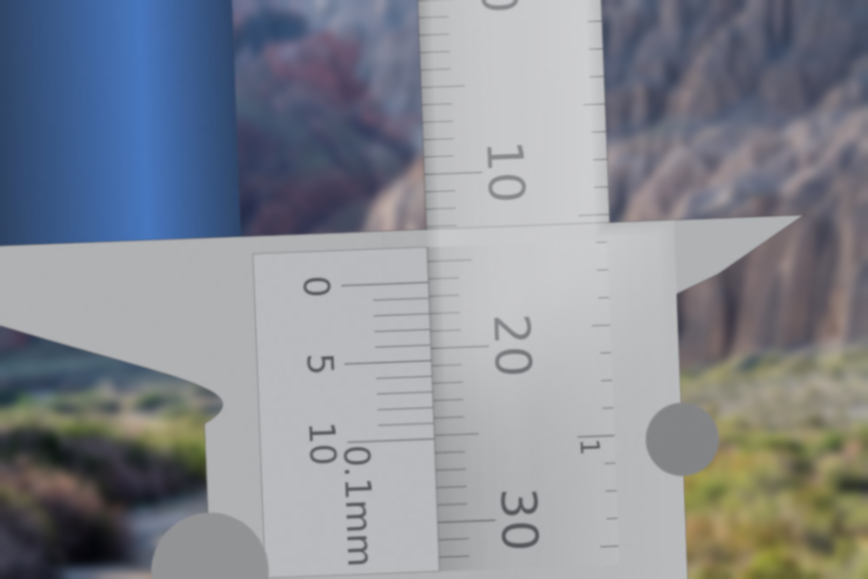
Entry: **16.2** mm
